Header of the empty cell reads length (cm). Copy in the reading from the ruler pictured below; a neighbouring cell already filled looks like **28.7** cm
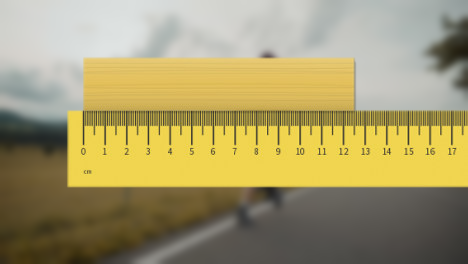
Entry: **12.5** cm
